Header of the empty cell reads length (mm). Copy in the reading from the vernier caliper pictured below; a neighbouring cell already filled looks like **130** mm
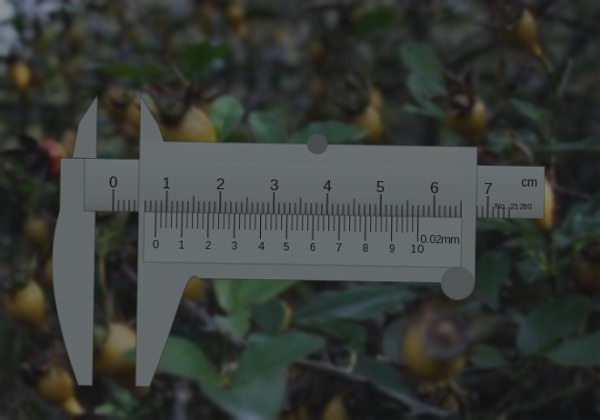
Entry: **8.0** mm
